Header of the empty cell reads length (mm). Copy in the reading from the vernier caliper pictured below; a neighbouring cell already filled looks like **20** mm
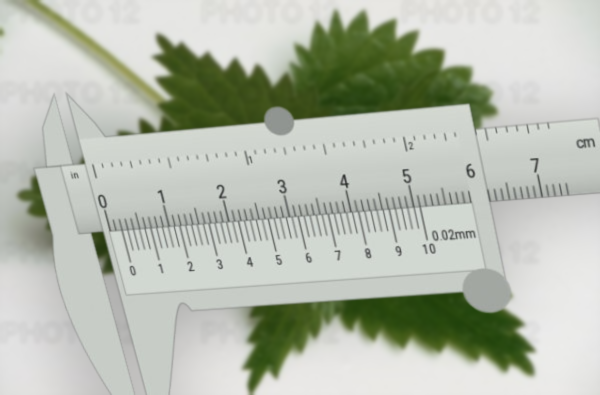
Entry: **2.0** mm
